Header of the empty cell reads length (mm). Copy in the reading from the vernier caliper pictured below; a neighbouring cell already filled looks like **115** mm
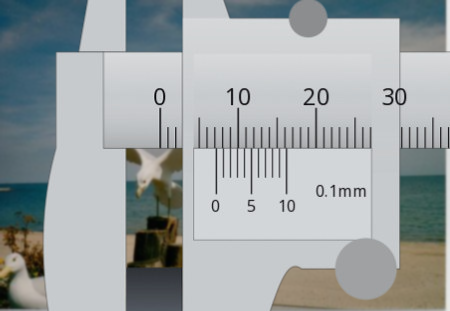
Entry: **7.2** mm
